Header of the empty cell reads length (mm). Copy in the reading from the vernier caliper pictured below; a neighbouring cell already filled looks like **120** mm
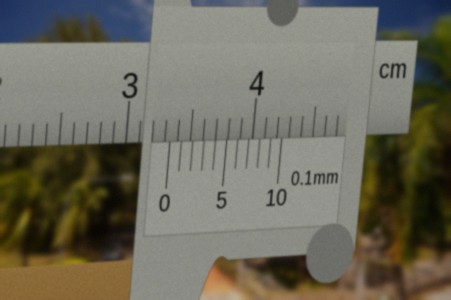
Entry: **33.4** mm
